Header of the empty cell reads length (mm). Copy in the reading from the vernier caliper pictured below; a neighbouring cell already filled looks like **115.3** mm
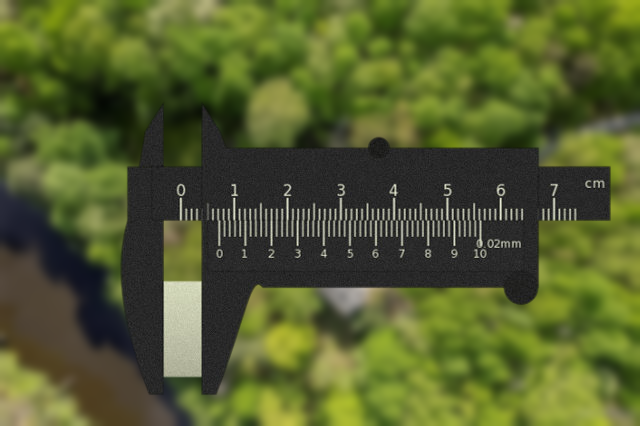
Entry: **7.2** mm
